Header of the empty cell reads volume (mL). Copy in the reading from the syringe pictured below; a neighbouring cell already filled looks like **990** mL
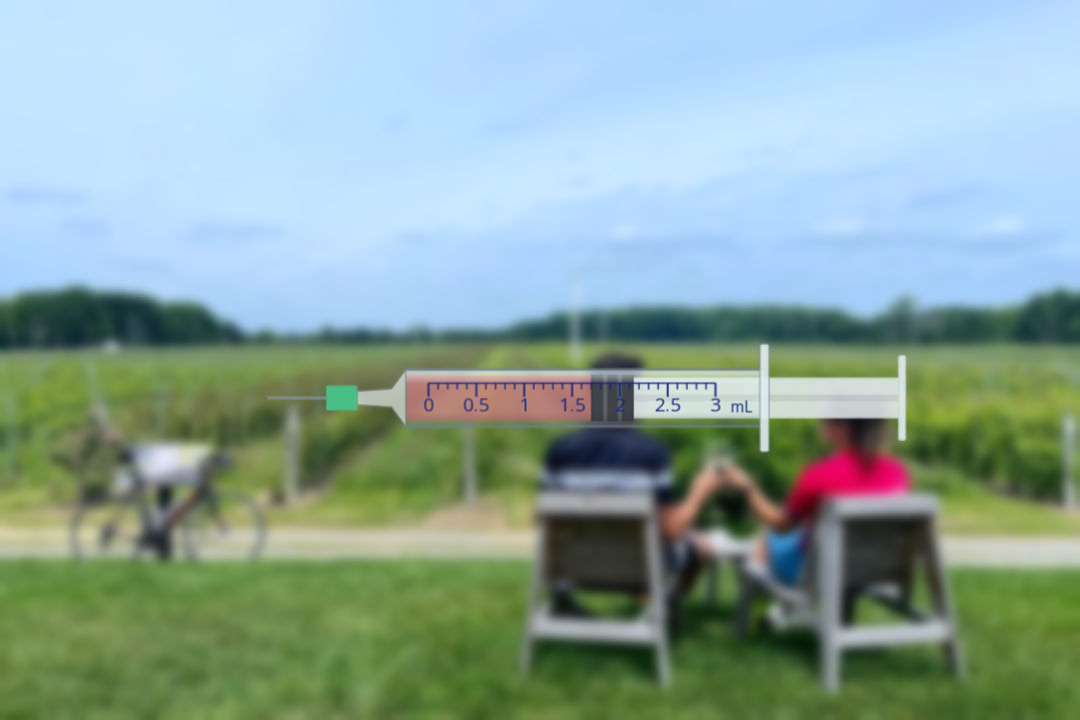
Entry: **1.7** mL
